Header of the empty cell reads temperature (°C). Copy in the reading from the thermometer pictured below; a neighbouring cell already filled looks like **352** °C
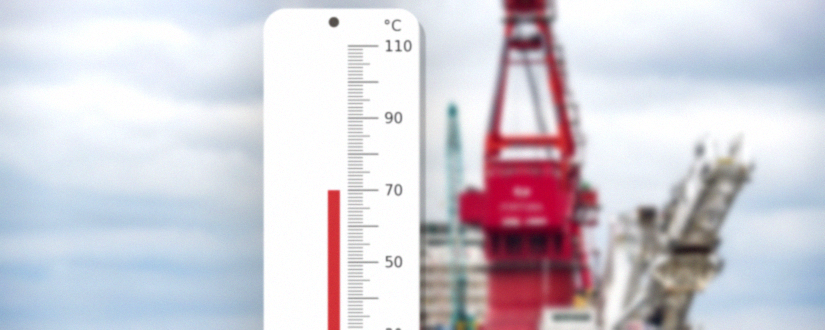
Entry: **70** °C
